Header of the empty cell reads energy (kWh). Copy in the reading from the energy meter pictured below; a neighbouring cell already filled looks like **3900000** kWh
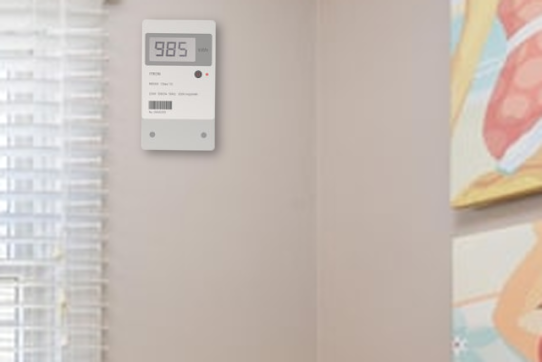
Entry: **985** kWh
